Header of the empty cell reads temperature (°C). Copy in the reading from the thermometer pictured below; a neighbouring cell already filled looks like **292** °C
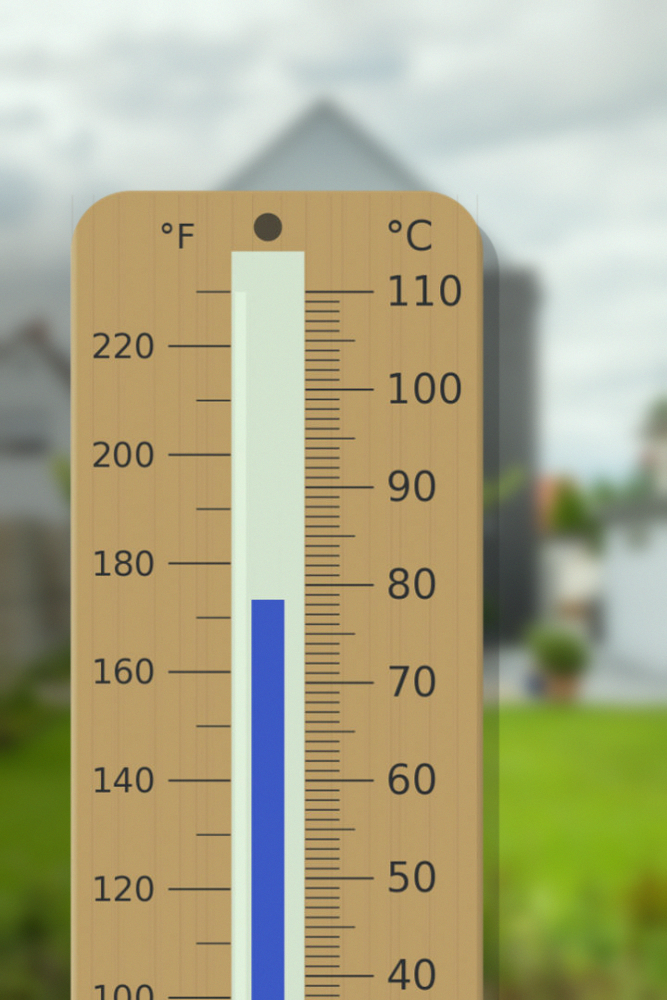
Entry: **78.5** °C
